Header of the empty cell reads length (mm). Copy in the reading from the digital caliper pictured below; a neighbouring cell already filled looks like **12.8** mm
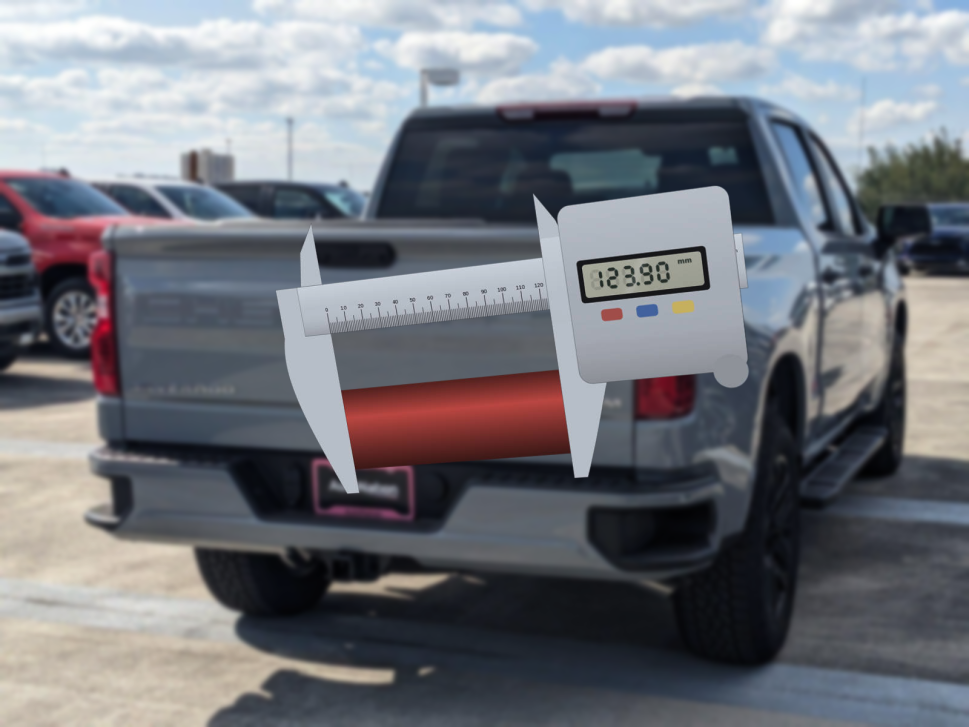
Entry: **123.90** mm
